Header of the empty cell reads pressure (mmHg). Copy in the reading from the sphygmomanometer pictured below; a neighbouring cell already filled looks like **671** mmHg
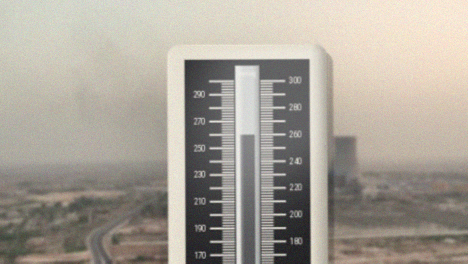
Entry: **260** mmHg
